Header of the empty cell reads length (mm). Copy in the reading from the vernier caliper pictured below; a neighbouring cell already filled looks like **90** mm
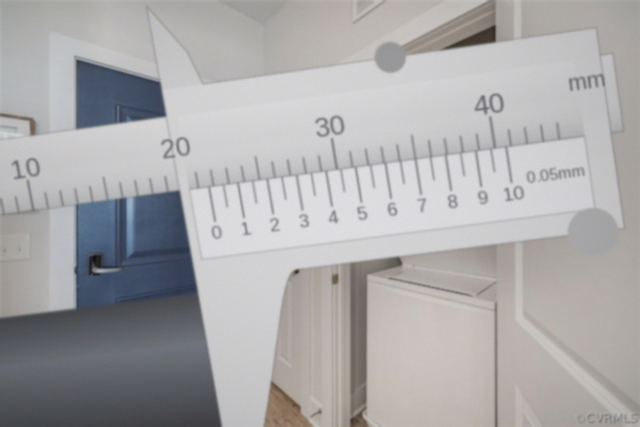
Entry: **21.7** mm
